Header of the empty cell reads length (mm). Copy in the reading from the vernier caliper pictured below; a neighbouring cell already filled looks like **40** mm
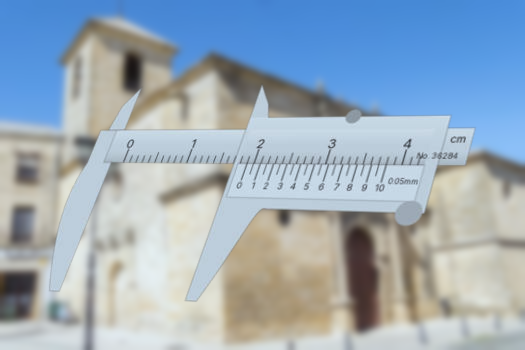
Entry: **19.0** mm
